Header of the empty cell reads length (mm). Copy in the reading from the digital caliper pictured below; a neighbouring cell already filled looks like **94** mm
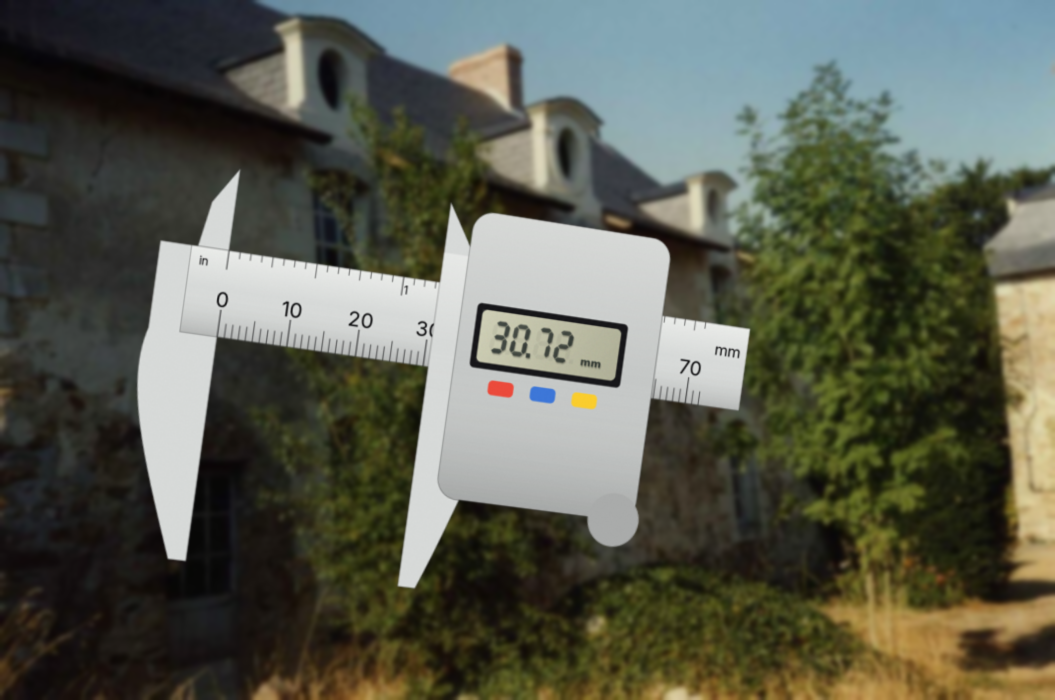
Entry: **30.72** mm
